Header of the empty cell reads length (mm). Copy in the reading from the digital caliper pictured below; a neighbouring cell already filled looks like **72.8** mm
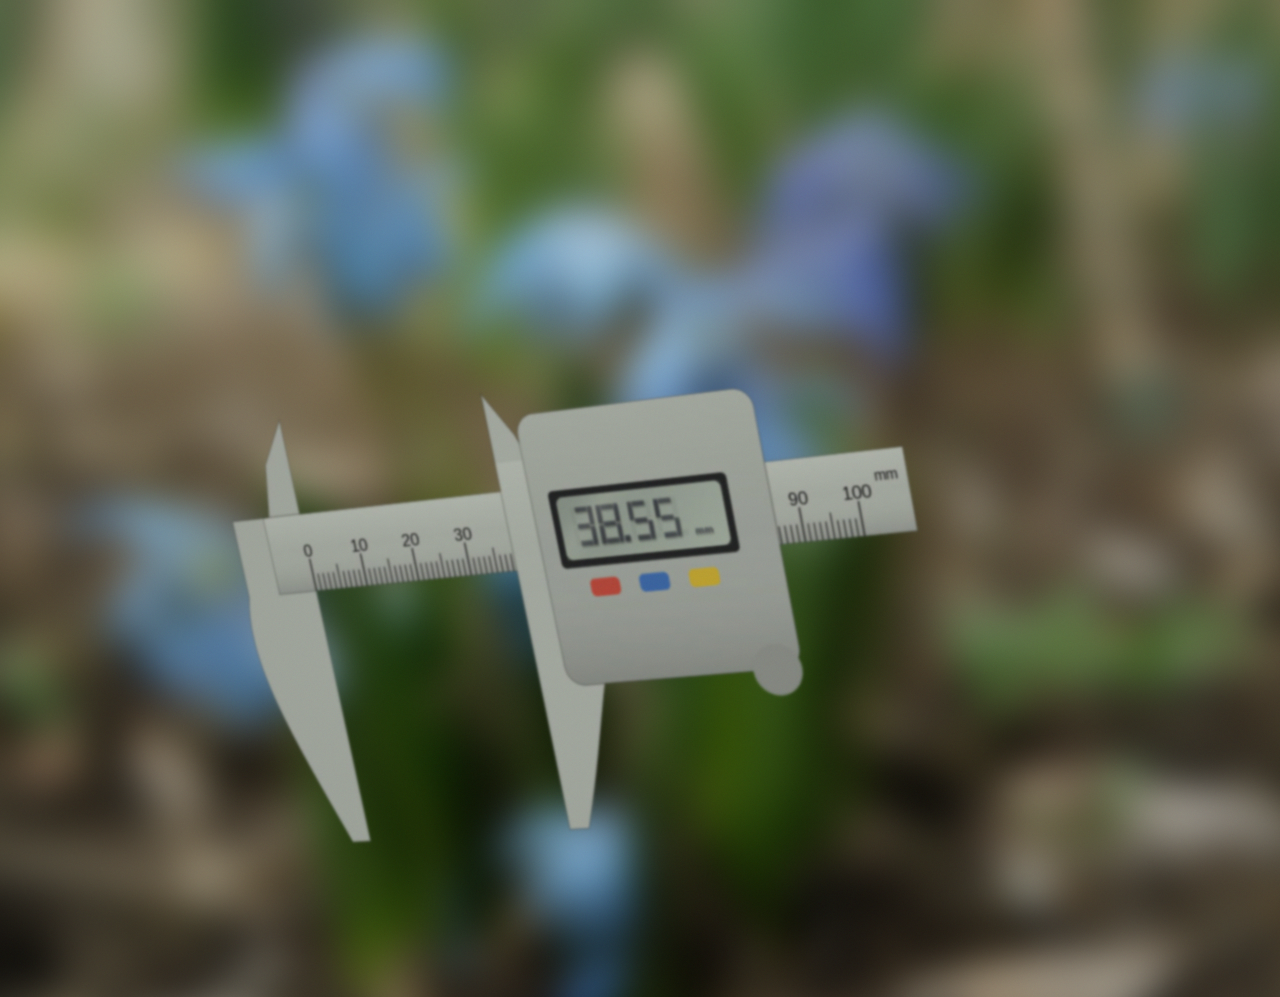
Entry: **38.55** mm
